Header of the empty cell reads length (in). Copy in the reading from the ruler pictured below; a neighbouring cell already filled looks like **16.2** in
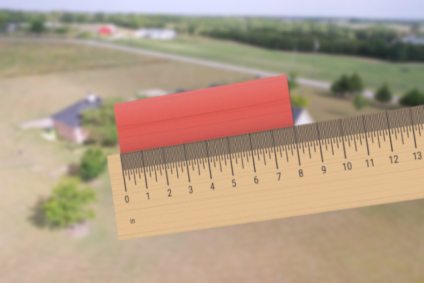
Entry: **8** in
